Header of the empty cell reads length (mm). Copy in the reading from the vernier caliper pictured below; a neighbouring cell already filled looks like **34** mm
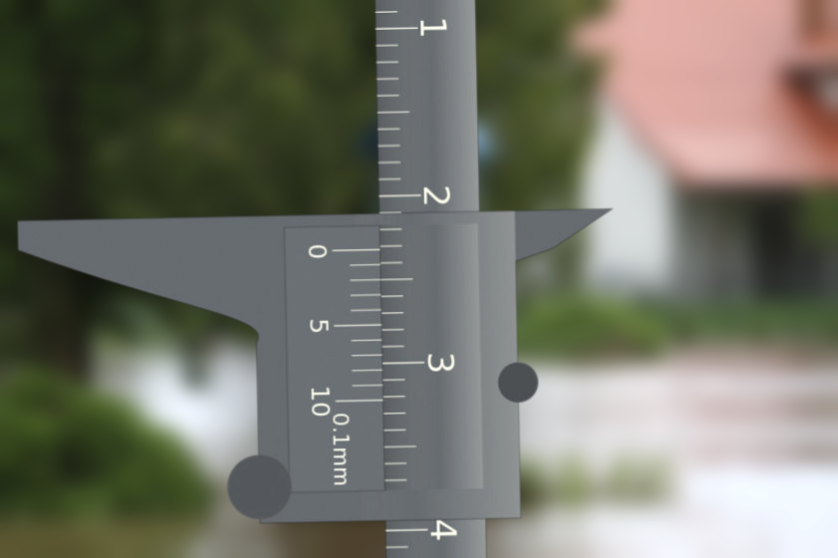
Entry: **23.2** mm
